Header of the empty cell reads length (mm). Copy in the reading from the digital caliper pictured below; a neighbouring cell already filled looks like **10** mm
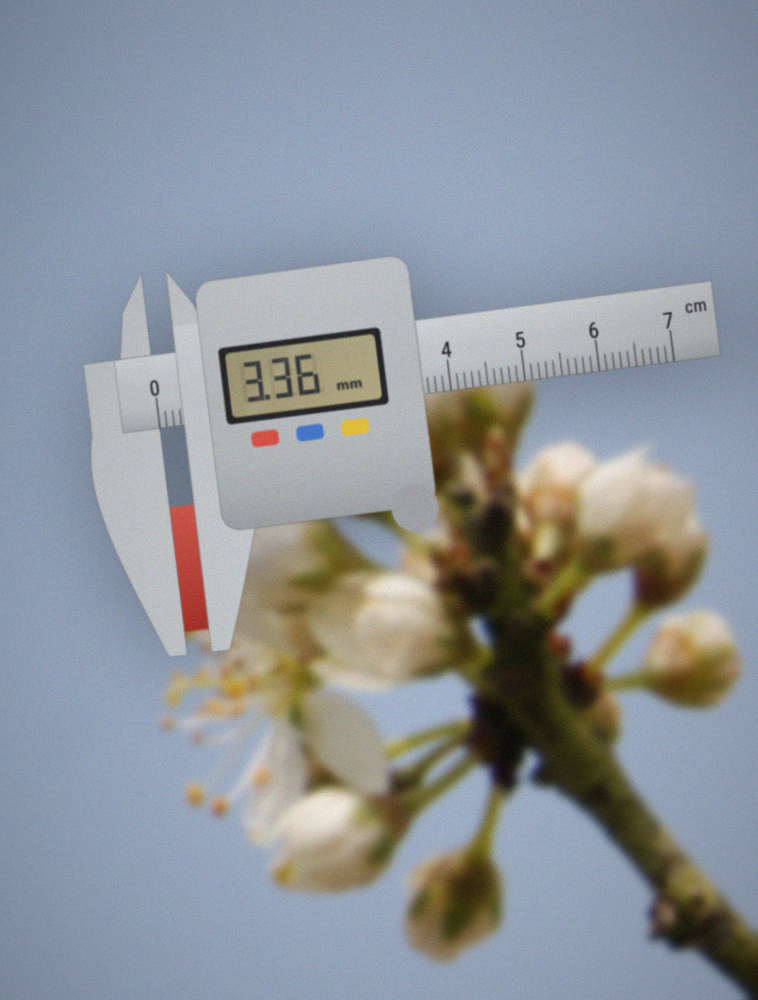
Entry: **3.36** mm
